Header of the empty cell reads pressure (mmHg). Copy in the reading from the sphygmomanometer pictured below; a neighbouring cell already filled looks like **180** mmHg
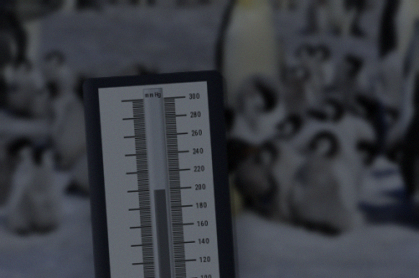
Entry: **200** mmHg
